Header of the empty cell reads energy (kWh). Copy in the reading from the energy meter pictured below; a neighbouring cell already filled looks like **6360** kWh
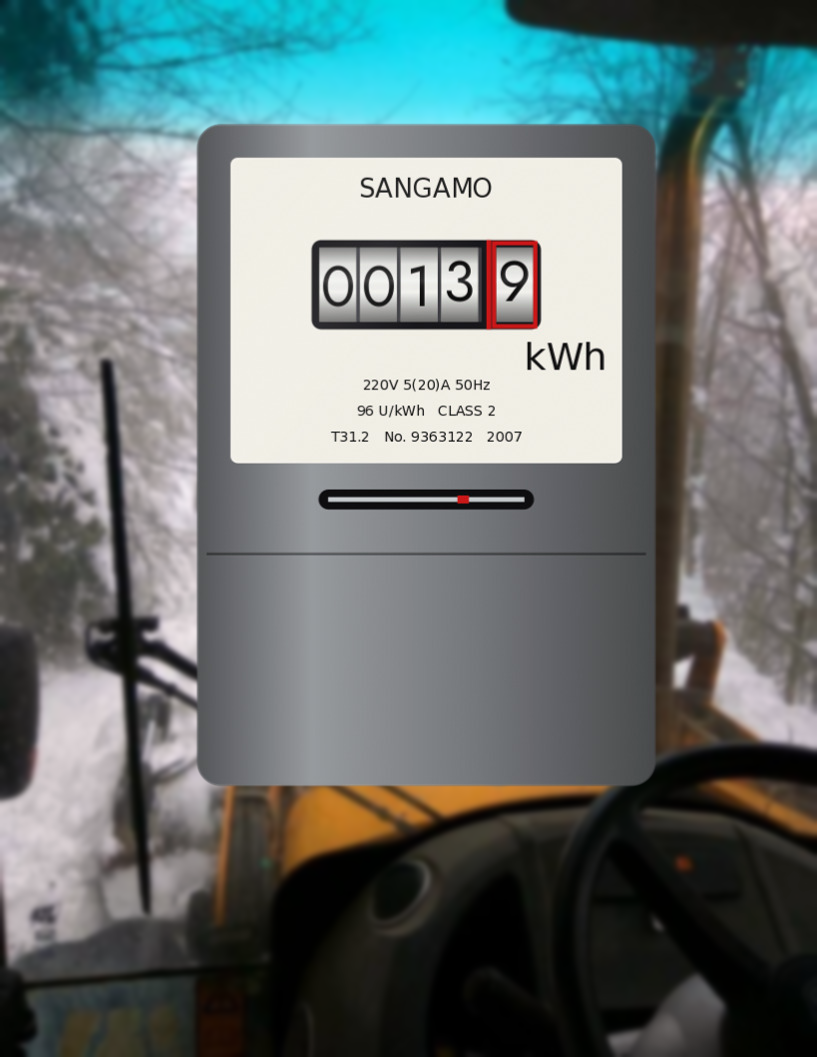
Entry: **13.9** kWh
